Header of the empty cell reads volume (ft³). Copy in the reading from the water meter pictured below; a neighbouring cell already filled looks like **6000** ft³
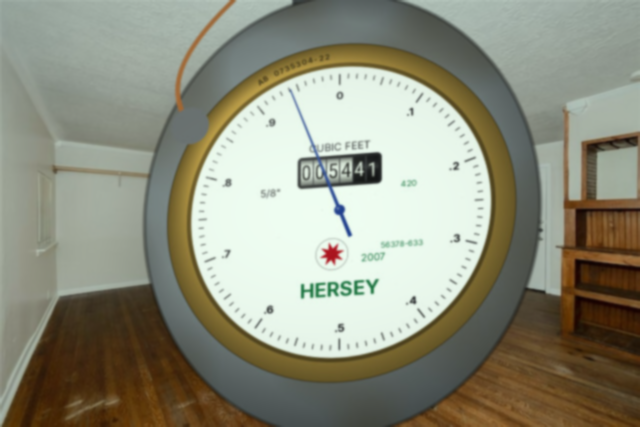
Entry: **5440.94** ft³
